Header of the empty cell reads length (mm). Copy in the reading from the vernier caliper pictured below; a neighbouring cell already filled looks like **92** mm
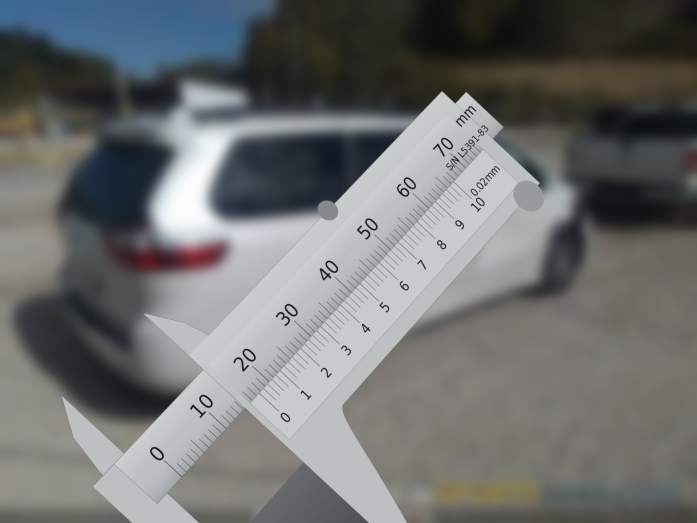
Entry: **17.6** mm
